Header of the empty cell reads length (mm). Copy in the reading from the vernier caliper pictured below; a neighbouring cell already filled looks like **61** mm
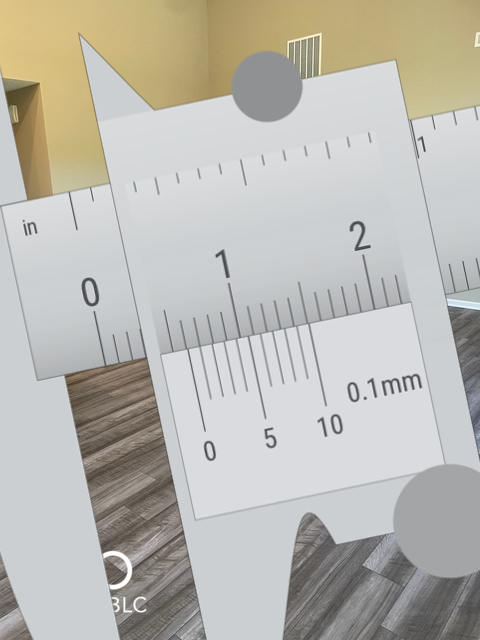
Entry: **6.1** mm
